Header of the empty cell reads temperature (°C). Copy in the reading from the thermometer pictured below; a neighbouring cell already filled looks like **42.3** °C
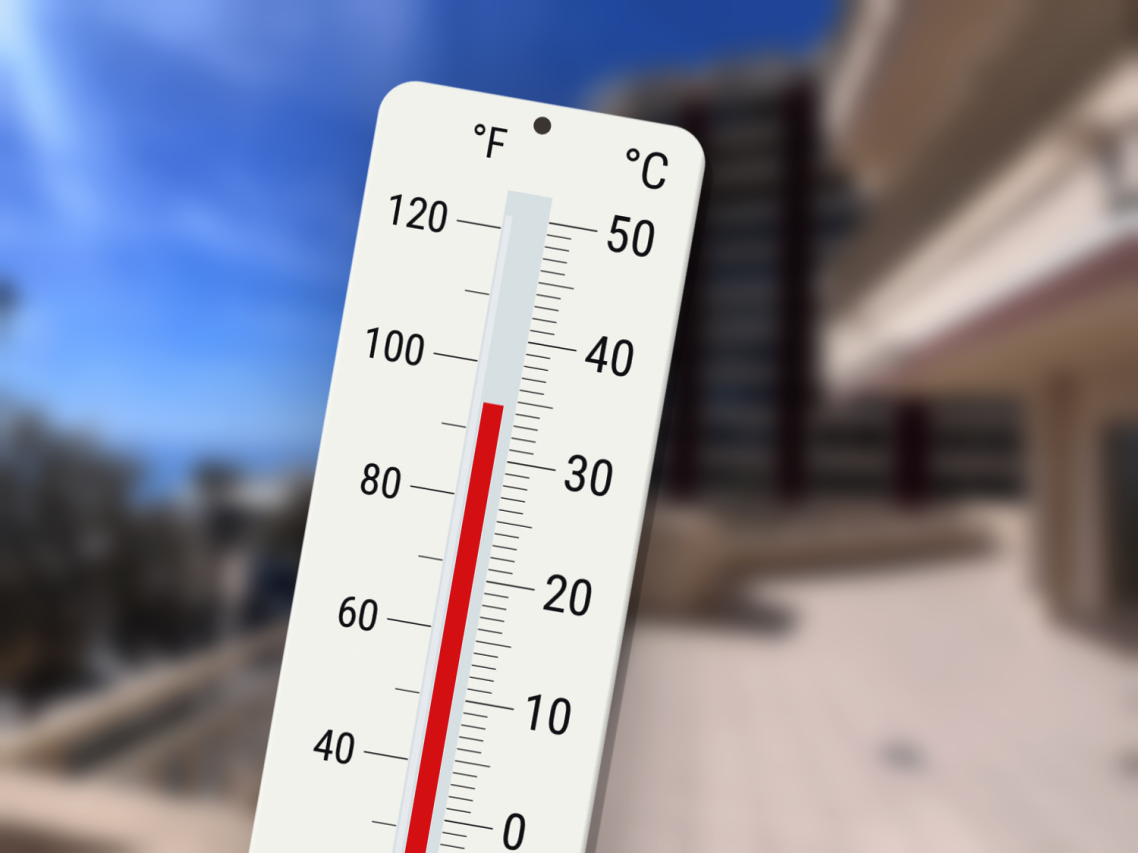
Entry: **34.5** °C
